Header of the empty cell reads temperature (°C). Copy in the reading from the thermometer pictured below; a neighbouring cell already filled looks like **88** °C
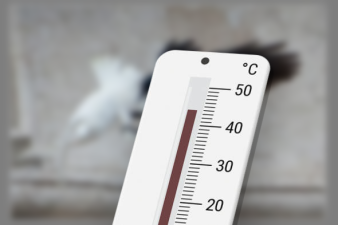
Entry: **44** °C
